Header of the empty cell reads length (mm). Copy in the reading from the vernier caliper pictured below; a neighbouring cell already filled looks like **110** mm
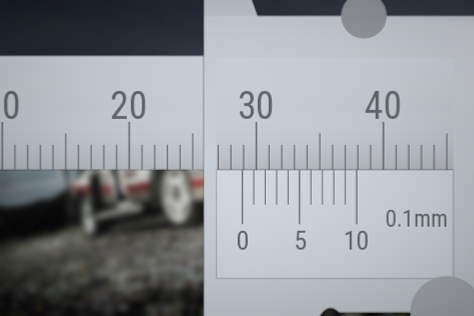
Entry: **28.9** mm
